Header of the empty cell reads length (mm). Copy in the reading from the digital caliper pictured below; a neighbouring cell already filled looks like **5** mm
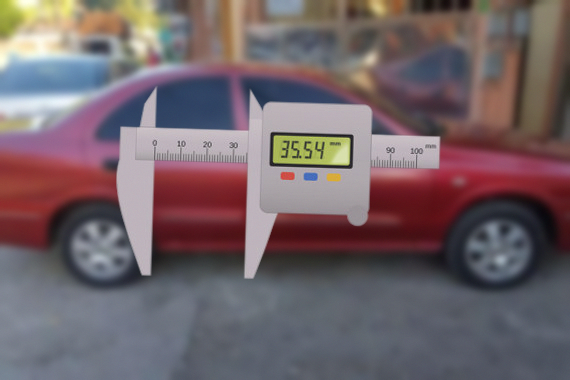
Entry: **35.54** mm
